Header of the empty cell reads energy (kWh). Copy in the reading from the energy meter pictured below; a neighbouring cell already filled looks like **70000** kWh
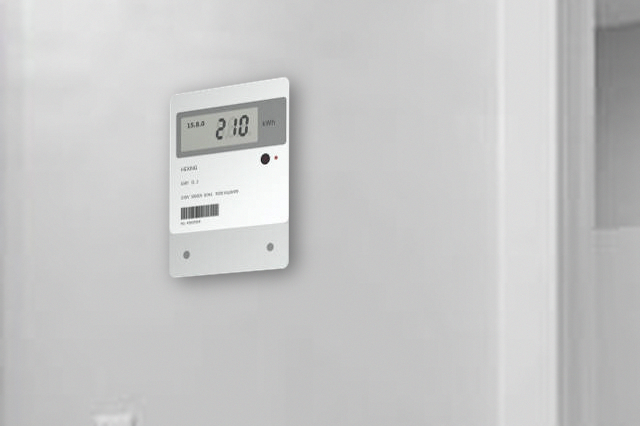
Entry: **210** kWh
